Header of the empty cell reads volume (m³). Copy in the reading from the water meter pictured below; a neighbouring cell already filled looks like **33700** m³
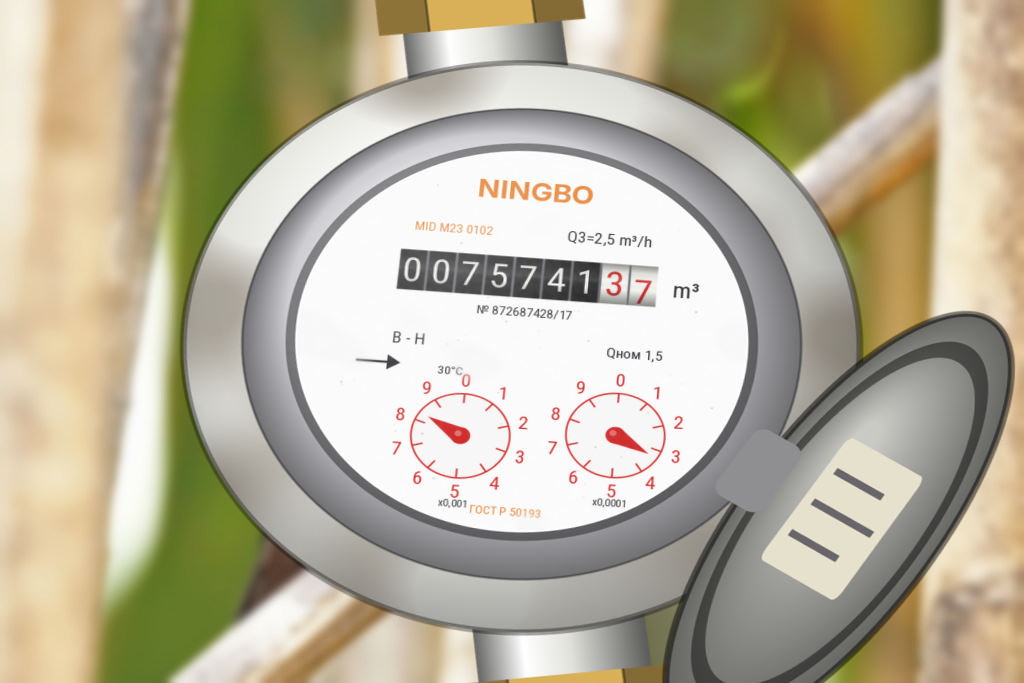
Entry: **75741.3683** m³
